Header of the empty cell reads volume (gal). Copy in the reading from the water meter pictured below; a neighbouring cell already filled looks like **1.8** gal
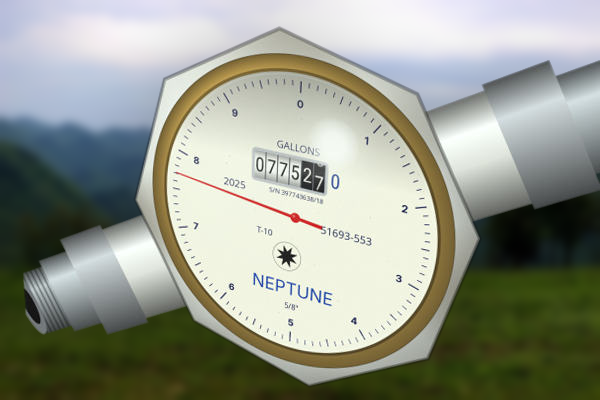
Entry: **775267.7** gal
